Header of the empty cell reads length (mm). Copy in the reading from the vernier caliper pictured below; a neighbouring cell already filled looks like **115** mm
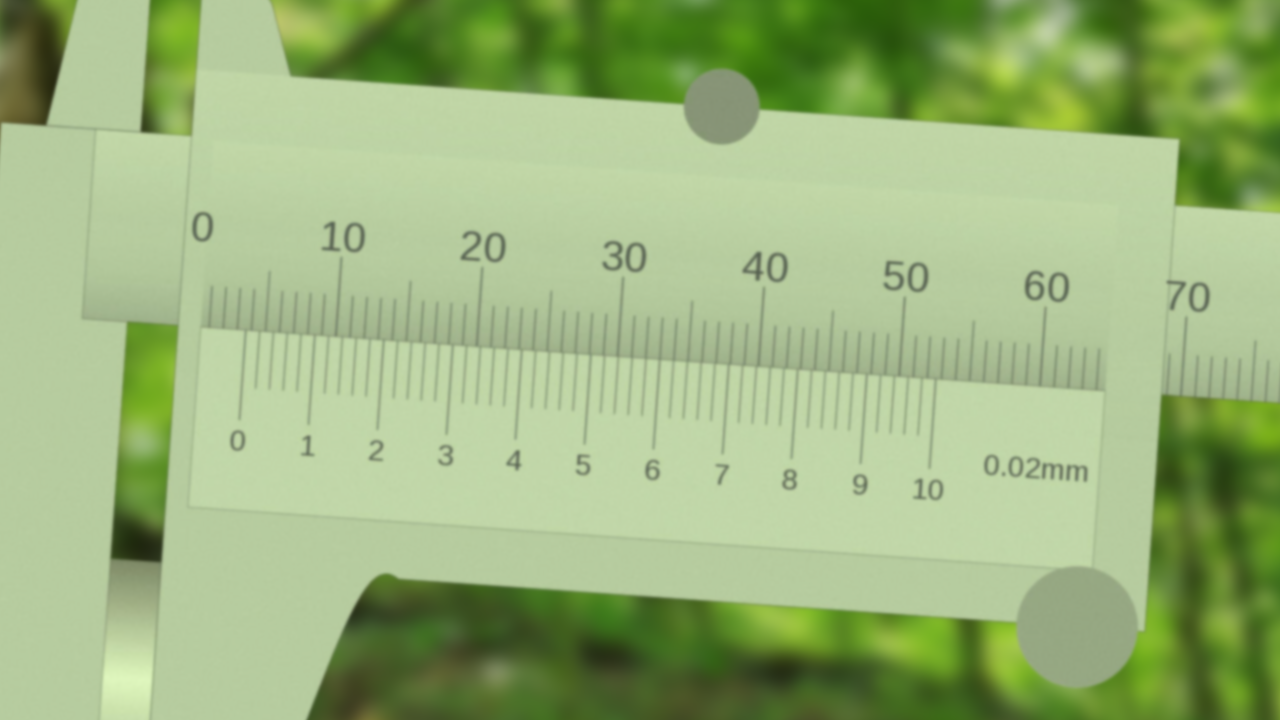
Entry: **3.6** mm
